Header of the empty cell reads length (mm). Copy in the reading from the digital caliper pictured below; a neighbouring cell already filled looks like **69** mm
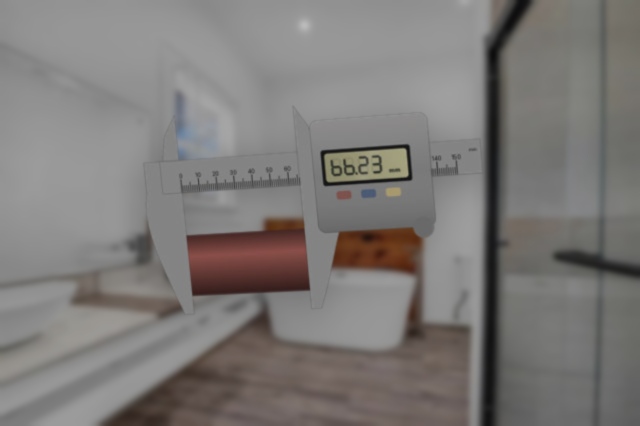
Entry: **66.23** mm
